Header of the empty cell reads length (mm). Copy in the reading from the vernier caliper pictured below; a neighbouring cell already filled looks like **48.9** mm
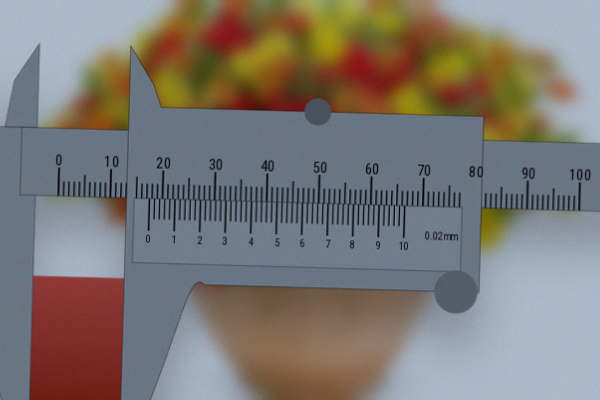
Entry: **17.5** mm
